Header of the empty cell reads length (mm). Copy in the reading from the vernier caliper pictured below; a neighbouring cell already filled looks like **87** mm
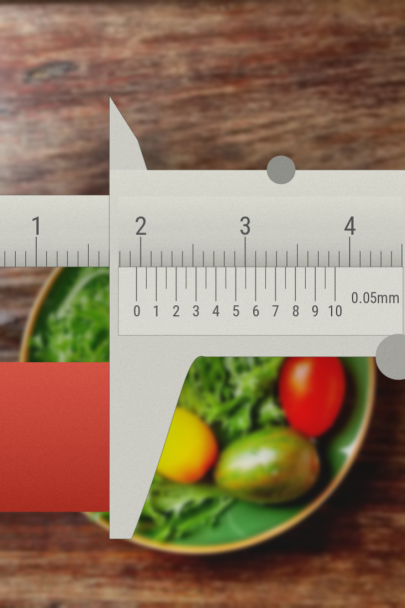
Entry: **19.6** mm
